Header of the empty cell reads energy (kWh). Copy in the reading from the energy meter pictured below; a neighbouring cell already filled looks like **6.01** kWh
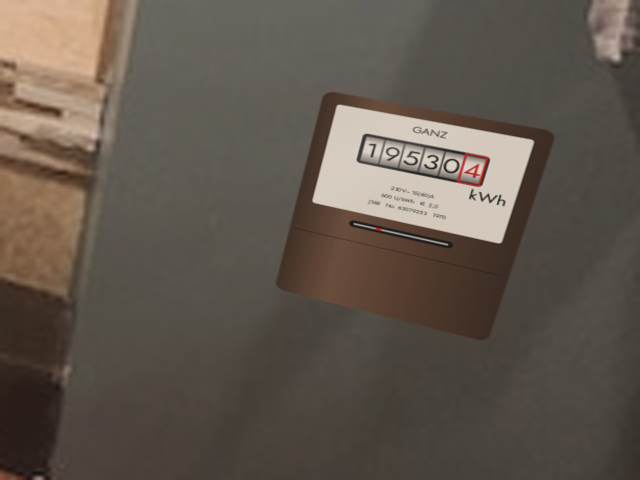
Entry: **19530.4** kWh
